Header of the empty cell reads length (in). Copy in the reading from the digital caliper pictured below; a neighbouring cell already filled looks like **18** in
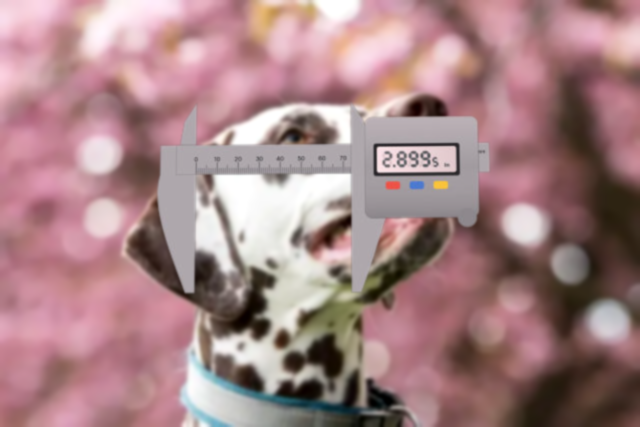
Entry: **2.8995** in
